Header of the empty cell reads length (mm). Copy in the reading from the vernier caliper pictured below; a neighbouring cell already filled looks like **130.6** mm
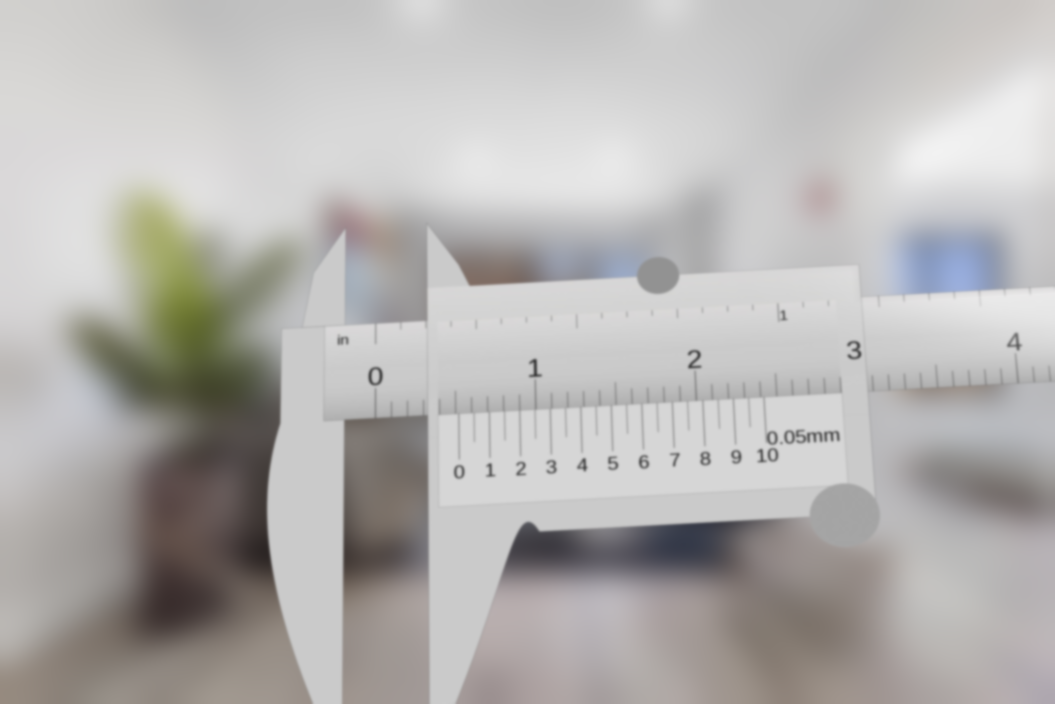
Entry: **5.2** mm
